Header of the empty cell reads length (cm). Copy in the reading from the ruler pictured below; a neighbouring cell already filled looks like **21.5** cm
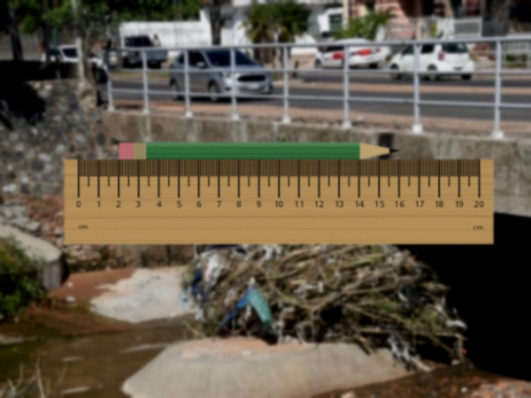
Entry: **14** cm
